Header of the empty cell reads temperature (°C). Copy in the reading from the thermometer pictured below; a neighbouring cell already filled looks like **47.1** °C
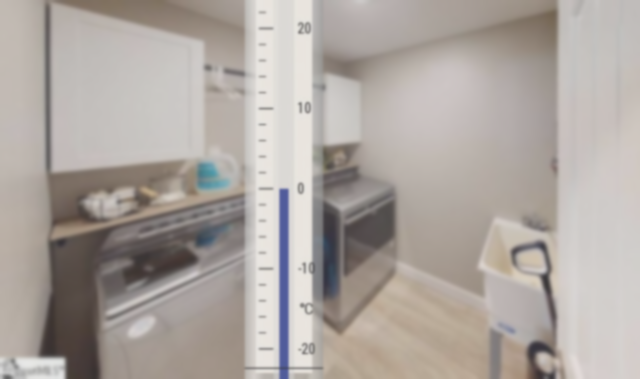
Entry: **0** °C
